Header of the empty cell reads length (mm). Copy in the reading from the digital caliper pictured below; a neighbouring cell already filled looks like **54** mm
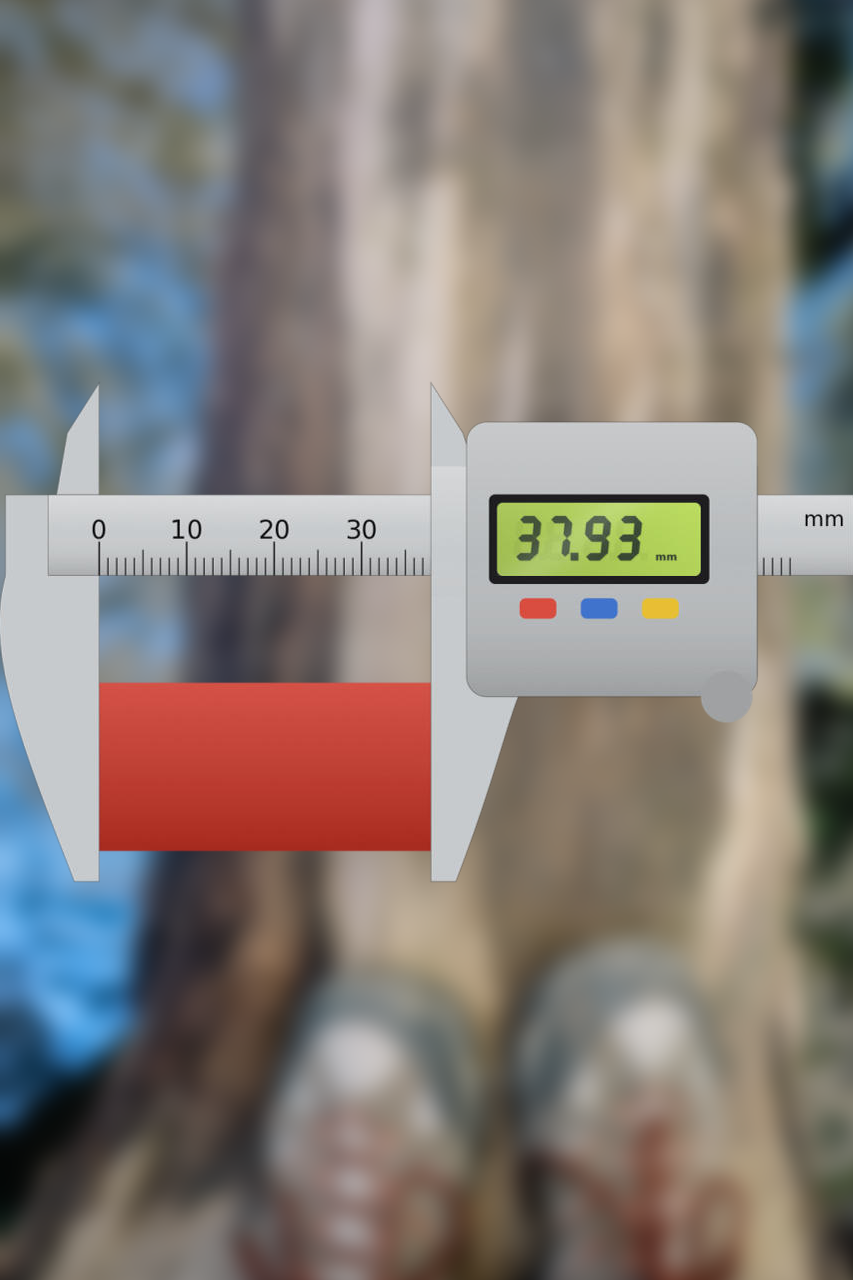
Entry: **37.93** mm
